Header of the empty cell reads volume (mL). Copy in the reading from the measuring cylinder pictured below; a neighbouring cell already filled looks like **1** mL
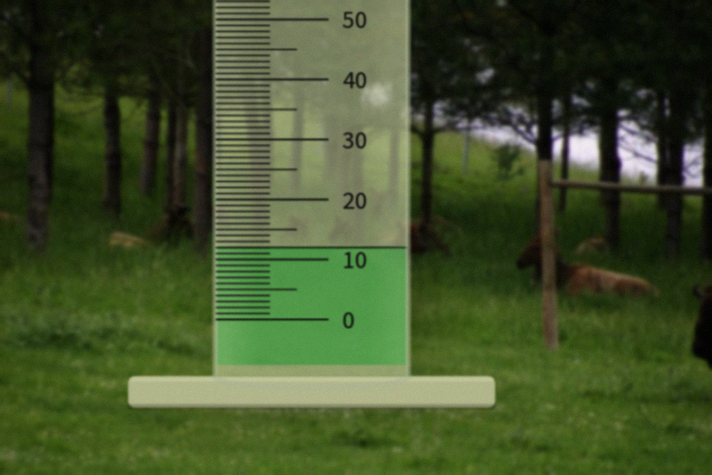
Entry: **12** mL
